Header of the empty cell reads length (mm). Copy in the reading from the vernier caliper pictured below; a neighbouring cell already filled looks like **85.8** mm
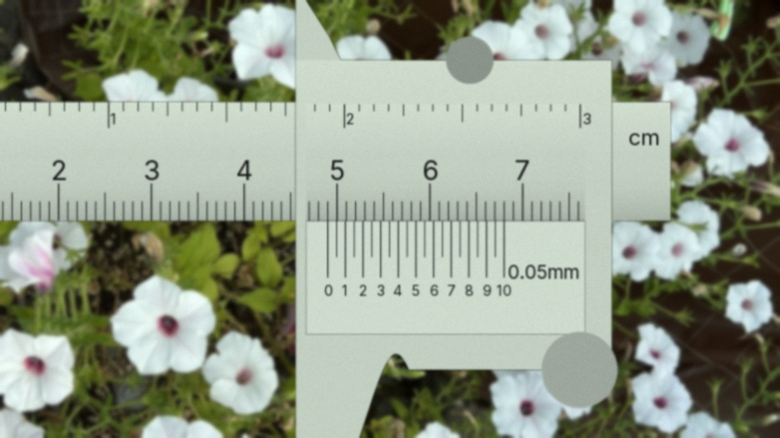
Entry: **49.0** mm
